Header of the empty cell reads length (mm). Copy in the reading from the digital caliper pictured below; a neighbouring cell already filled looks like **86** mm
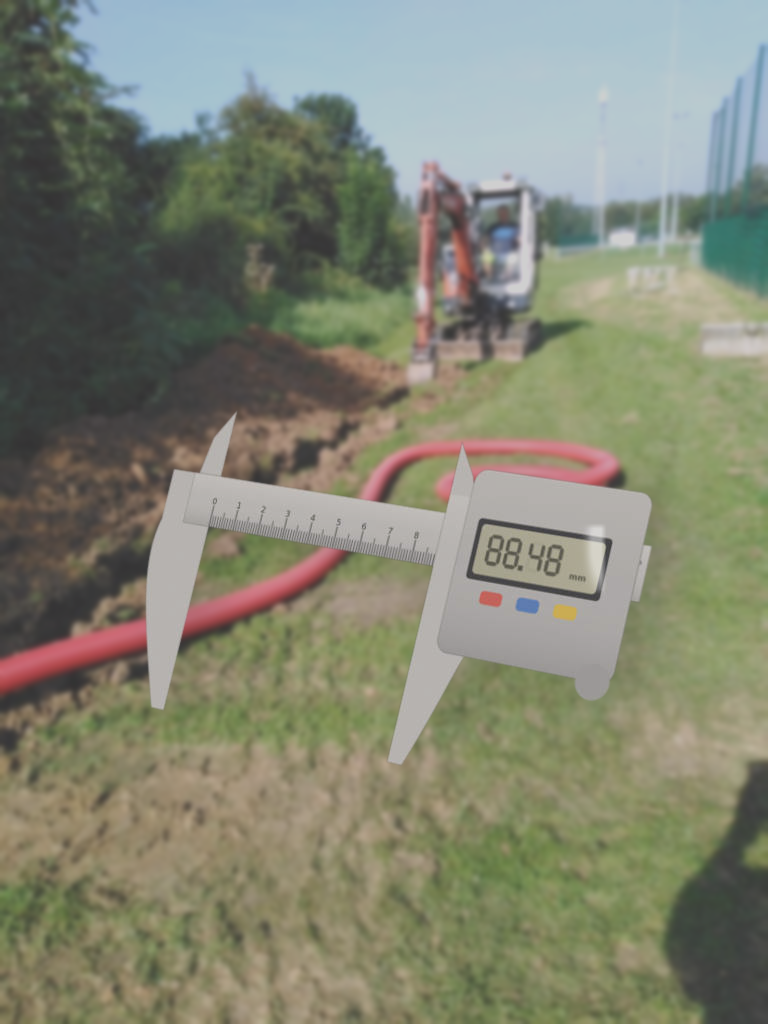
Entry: **88.48** mm
